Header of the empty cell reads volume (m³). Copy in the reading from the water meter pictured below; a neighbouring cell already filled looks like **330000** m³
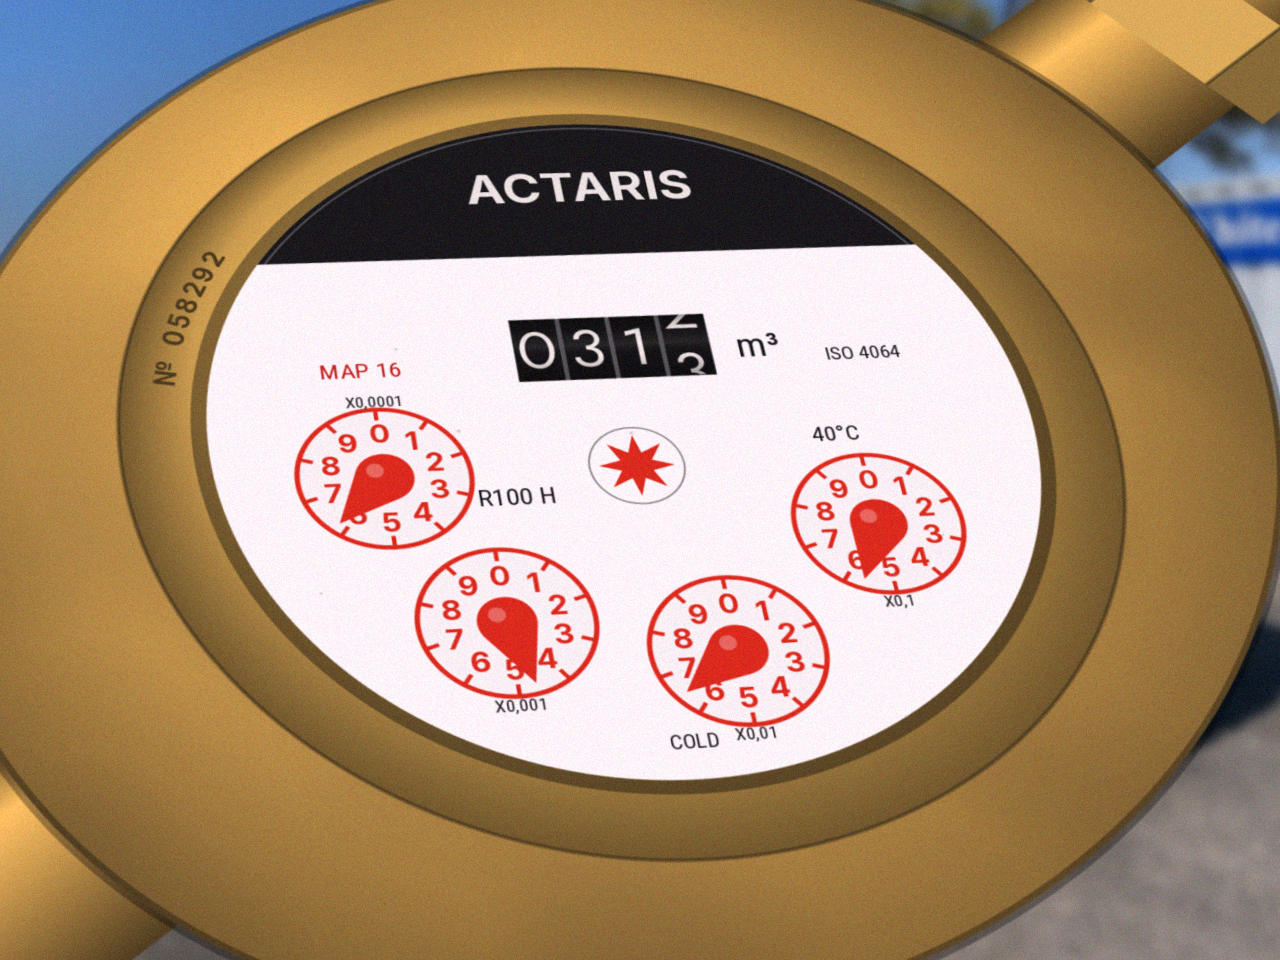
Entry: **312.5646** m³
